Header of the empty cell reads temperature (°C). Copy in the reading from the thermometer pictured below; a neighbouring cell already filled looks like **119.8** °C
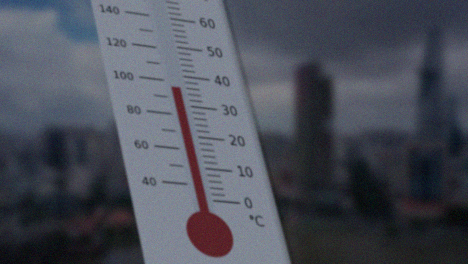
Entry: **36** °C
